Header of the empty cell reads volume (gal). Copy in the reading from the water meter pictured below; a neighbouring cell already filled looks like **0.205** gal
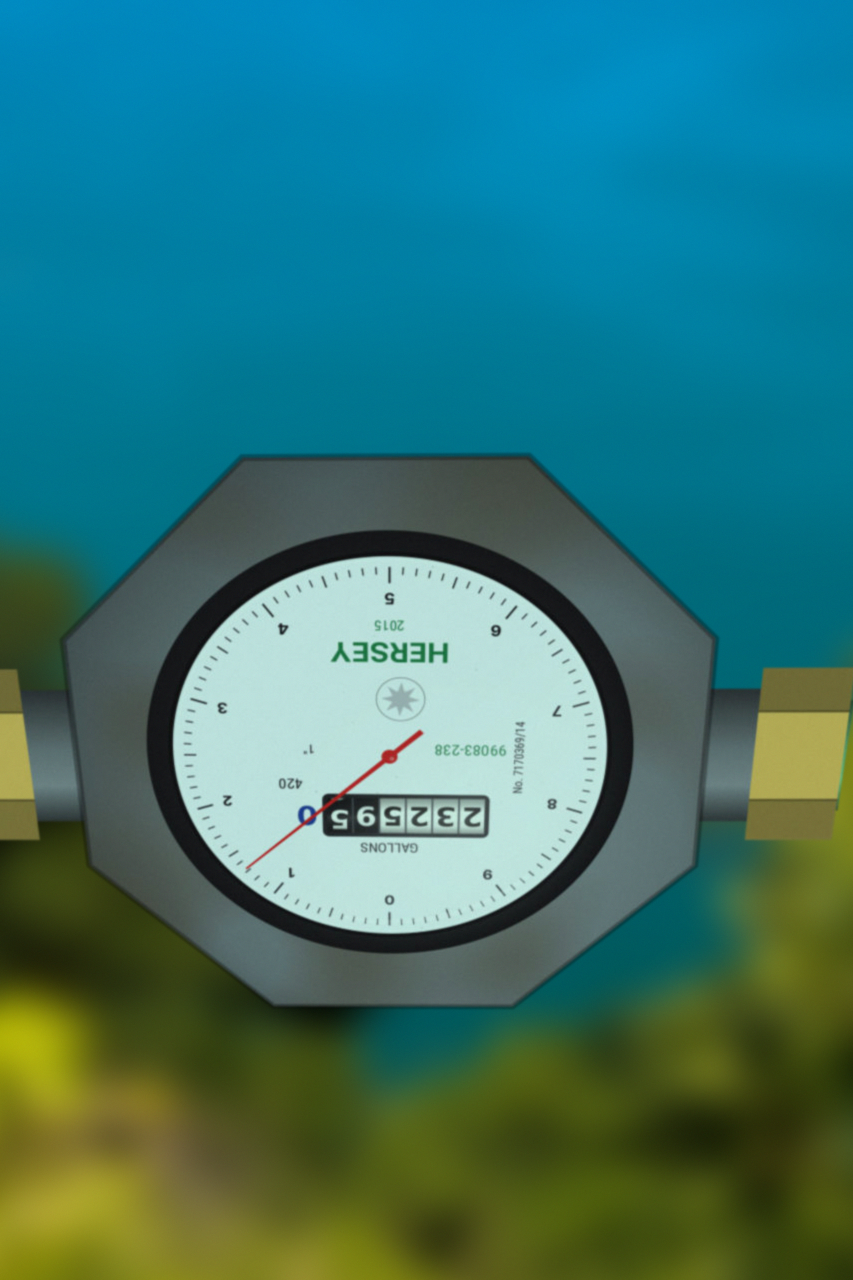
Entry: **2325951.3** gal
